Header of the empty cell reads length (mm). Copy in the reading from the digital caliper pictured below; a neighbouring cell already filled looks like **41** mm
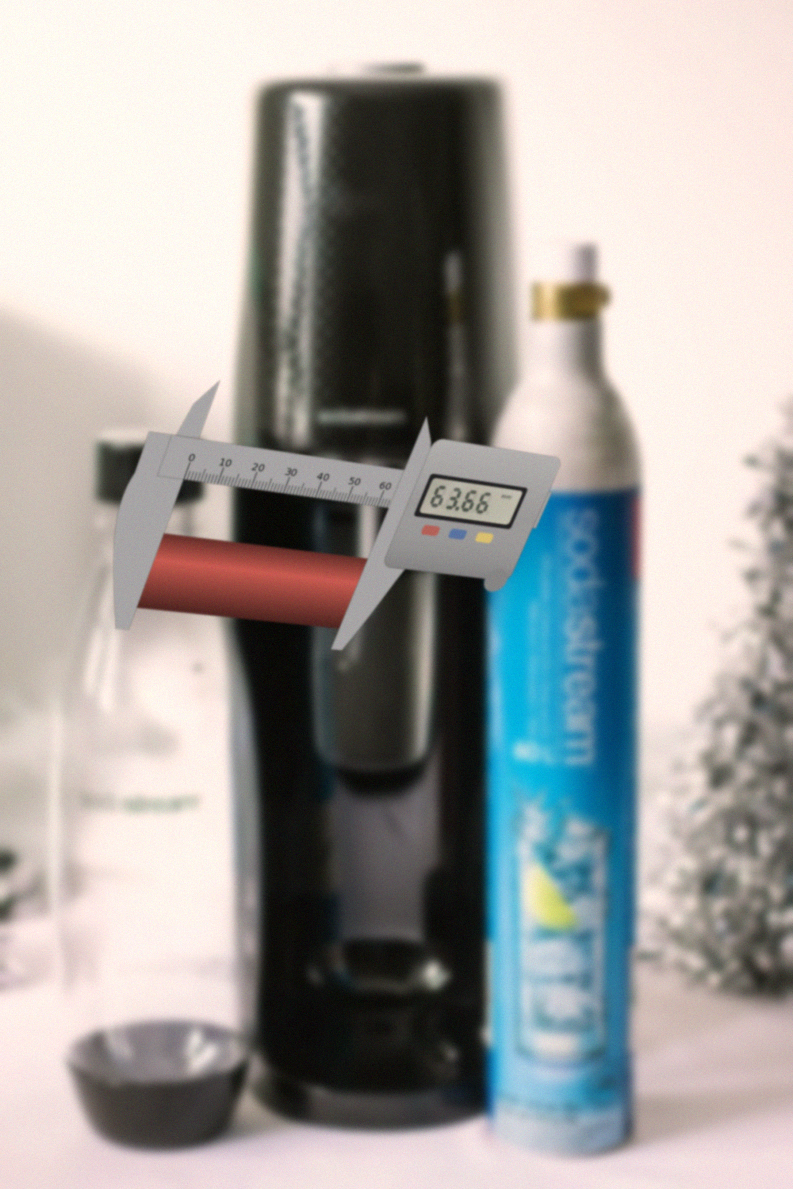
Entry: **63.66** mm
